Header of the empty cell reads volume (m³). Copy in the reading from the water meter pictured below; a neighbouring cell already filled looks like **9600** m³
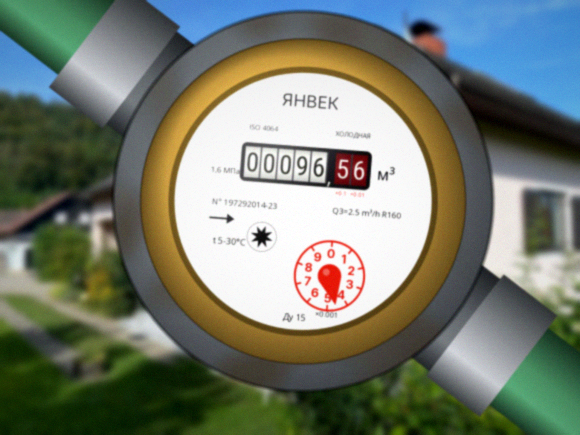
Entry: **96.564** m³
